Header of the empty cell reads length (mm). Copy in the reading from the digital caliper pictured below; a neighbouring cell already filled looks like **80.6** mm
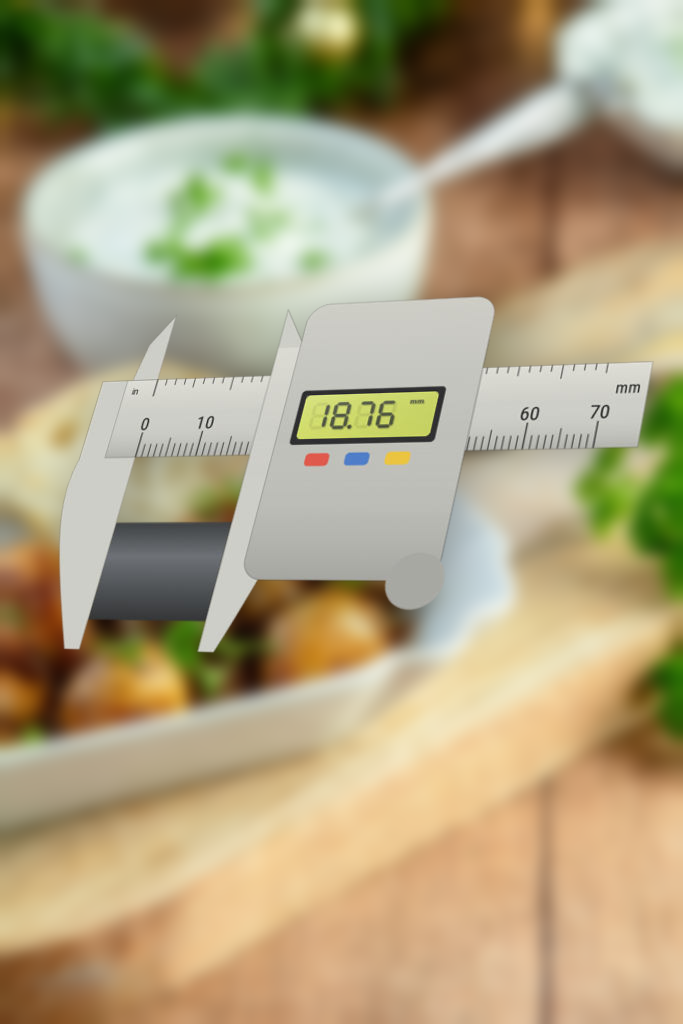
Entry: **18.76** mm
